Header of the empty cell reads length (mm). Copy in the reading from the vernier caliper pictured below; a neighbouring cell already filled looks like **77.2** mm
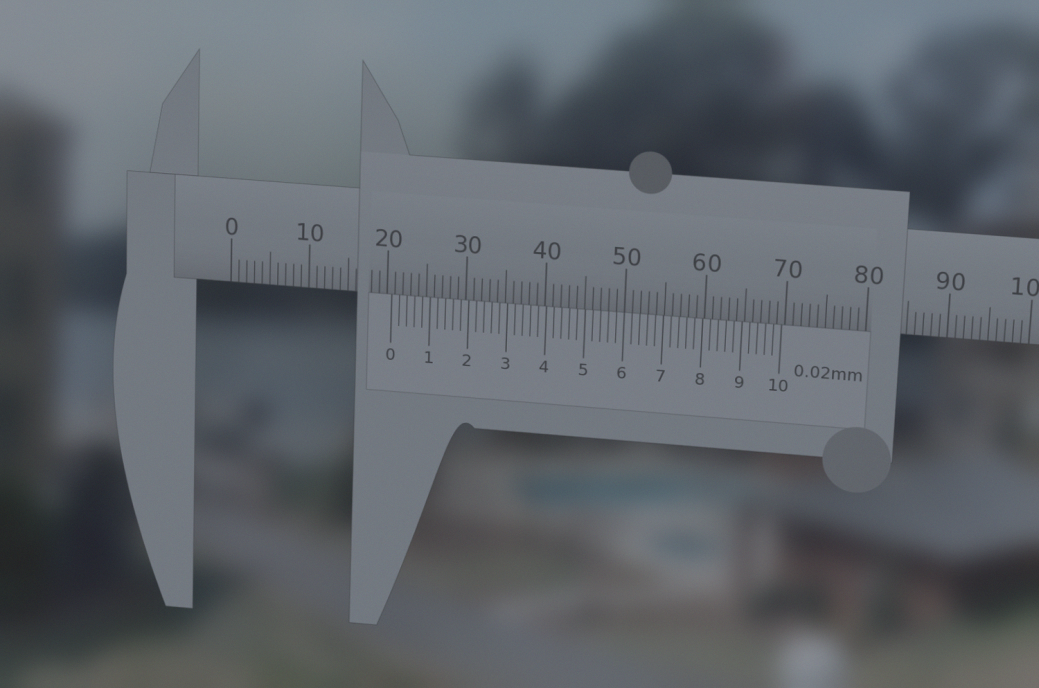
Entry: **20.6** mm
